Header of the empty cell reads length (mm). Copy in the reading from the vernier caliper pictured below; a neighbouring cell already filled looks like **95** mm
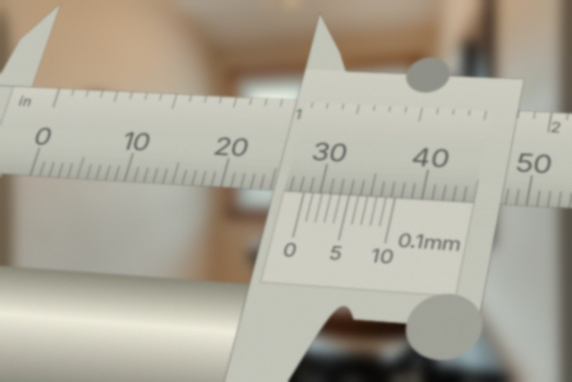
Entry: **28.4** mm
